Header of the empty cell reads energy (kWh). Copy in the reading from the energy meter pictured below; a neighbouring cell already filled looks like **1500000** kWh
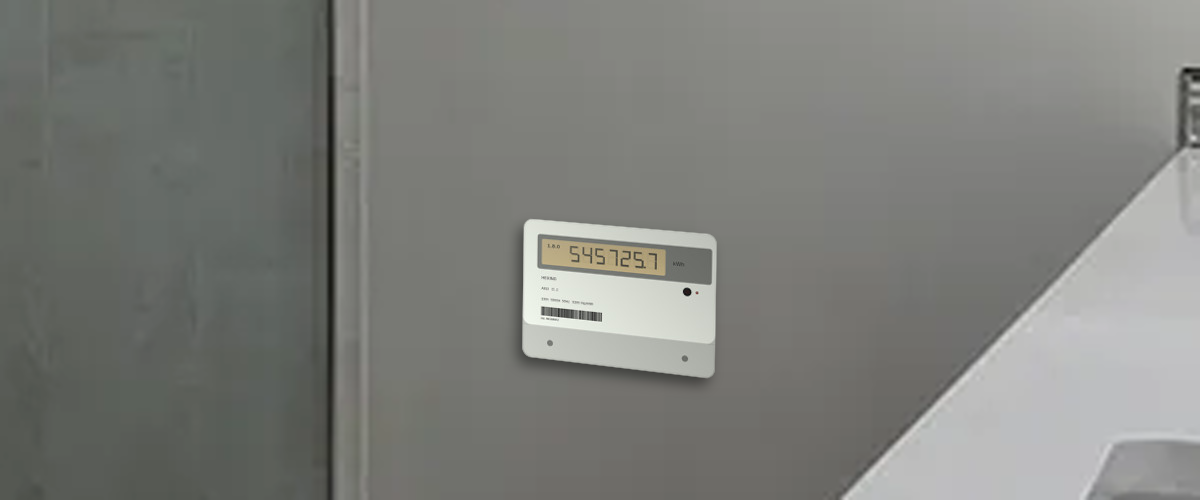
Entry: **545725.7** kWh
